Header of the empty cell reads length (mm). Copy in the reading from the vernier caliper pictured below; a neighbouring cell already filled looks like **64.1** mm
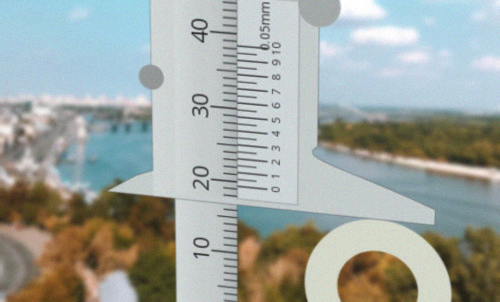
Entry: **19.4** mm
